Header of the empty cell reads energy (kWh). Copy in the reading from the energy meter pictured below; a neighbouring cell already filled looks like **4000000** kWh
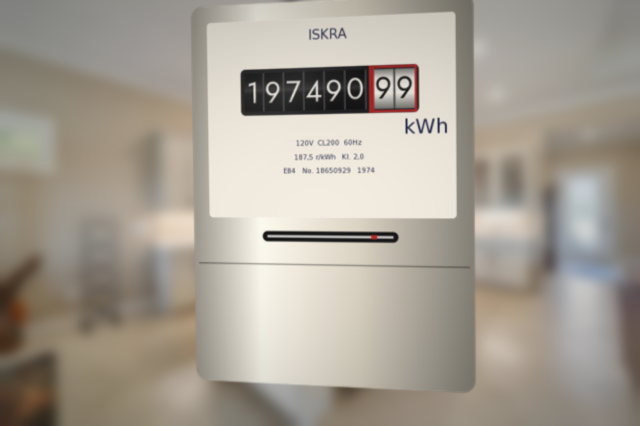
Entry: **197490.99** kWh
